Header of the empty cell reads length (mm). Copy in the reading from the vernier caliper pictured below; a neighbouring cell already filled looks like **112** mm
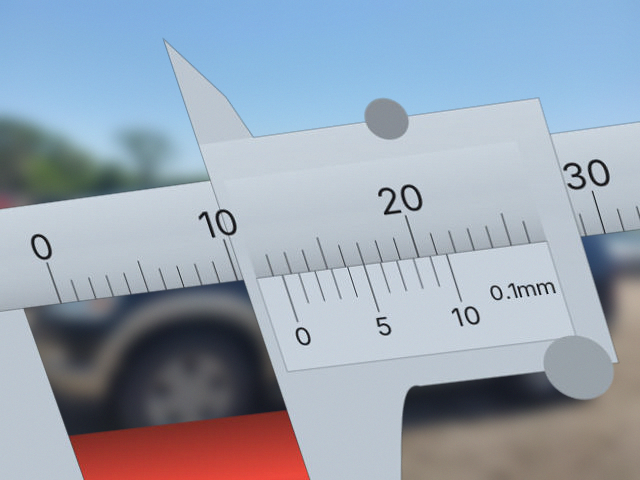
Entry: **12.5** mm
